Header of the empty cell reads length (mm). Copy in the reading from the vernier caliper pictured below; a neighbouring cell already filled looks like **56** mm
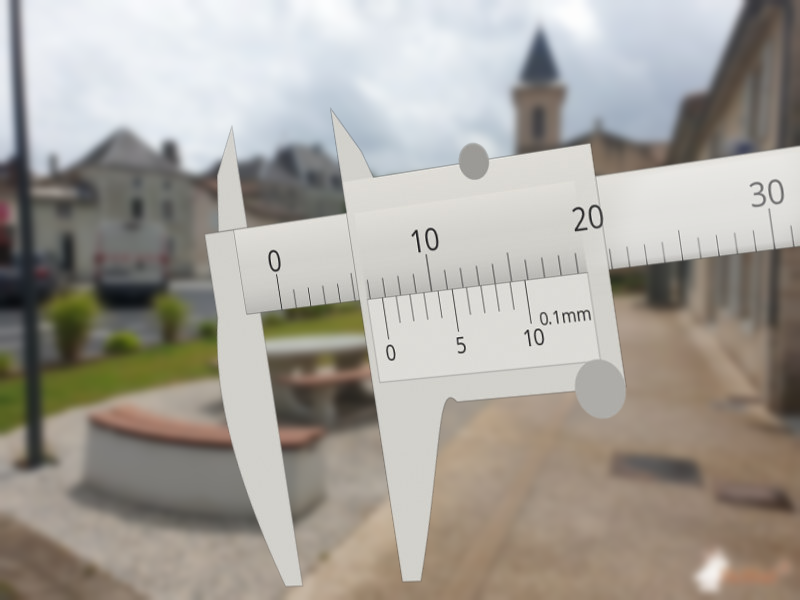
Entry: **6.8** mm
